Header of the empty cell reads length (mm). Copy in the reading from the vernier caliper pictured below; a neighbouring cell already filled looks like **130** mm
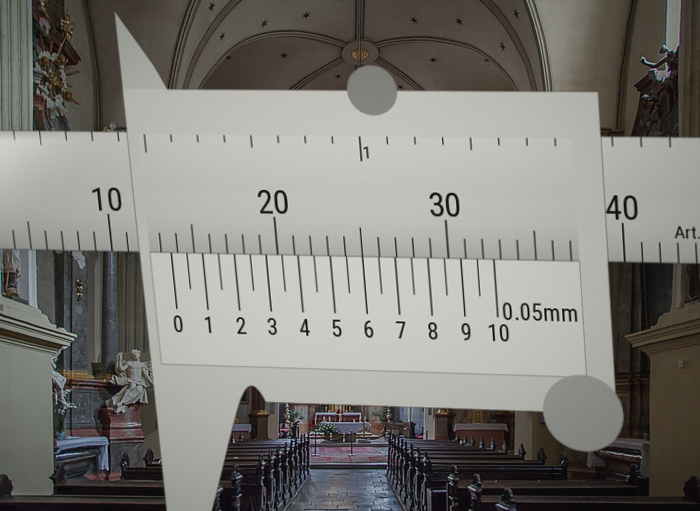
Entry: **13.6** mm
